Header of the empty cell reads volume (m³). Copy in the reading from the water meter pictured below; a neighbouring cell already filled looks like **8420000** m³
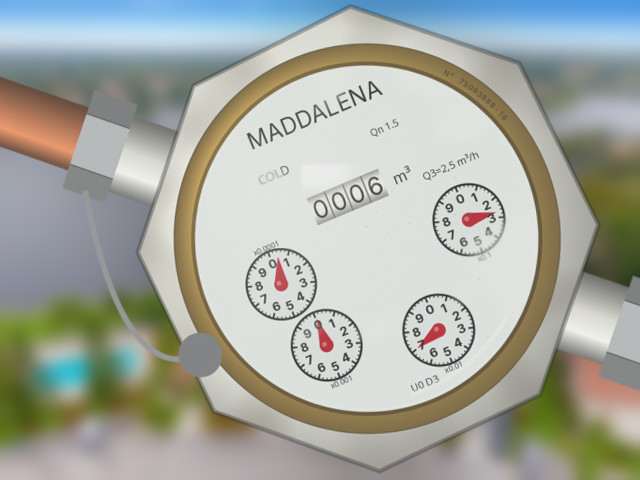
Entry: **6.2700** m³
